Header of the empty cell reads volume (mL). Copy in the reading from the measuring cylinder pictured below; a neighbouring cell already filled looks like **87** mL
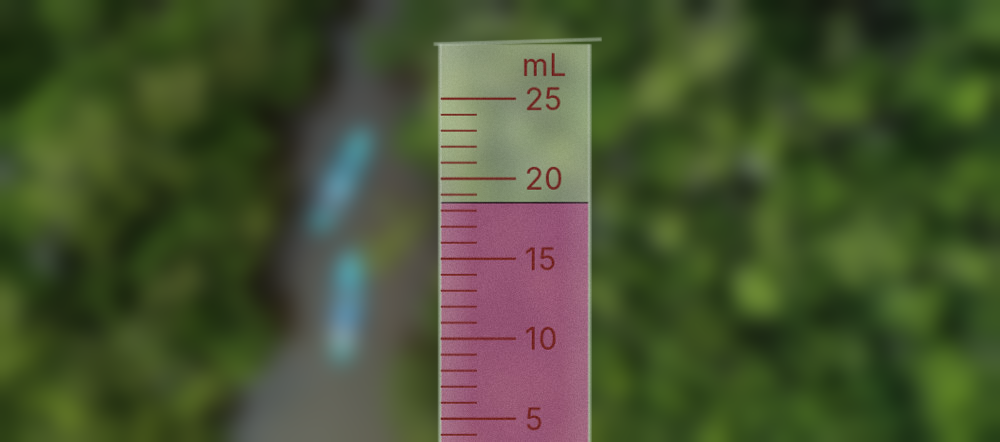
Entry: **18.5** mL
